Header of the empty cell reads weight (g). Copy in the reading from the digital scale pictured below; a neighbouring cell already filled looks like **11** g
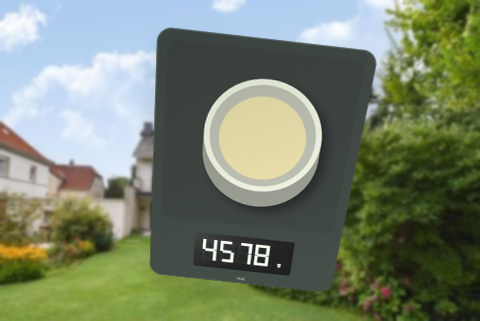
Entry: **4578** g
